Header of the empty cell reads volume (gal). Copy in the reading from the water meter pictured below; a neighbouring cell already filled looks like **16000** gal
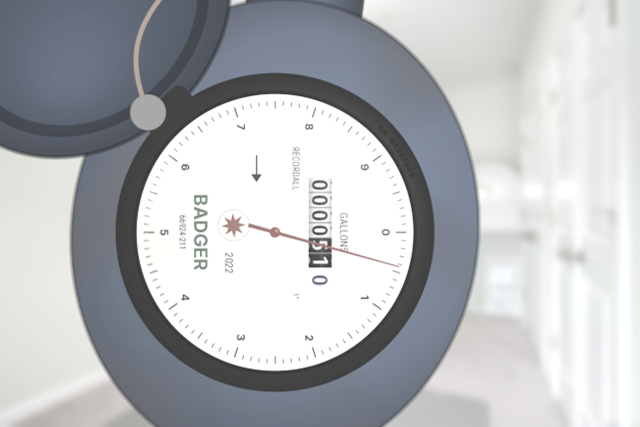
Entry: **510.4** gal
